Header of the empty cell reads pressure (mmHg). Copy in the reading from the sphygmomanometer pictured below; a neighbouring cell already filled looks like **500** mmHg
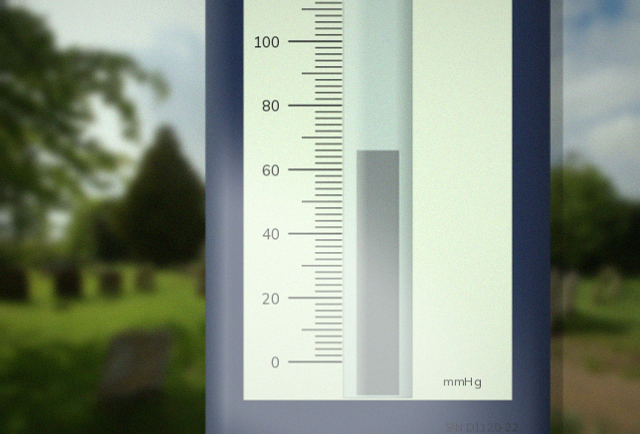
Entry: **66** mmHg
